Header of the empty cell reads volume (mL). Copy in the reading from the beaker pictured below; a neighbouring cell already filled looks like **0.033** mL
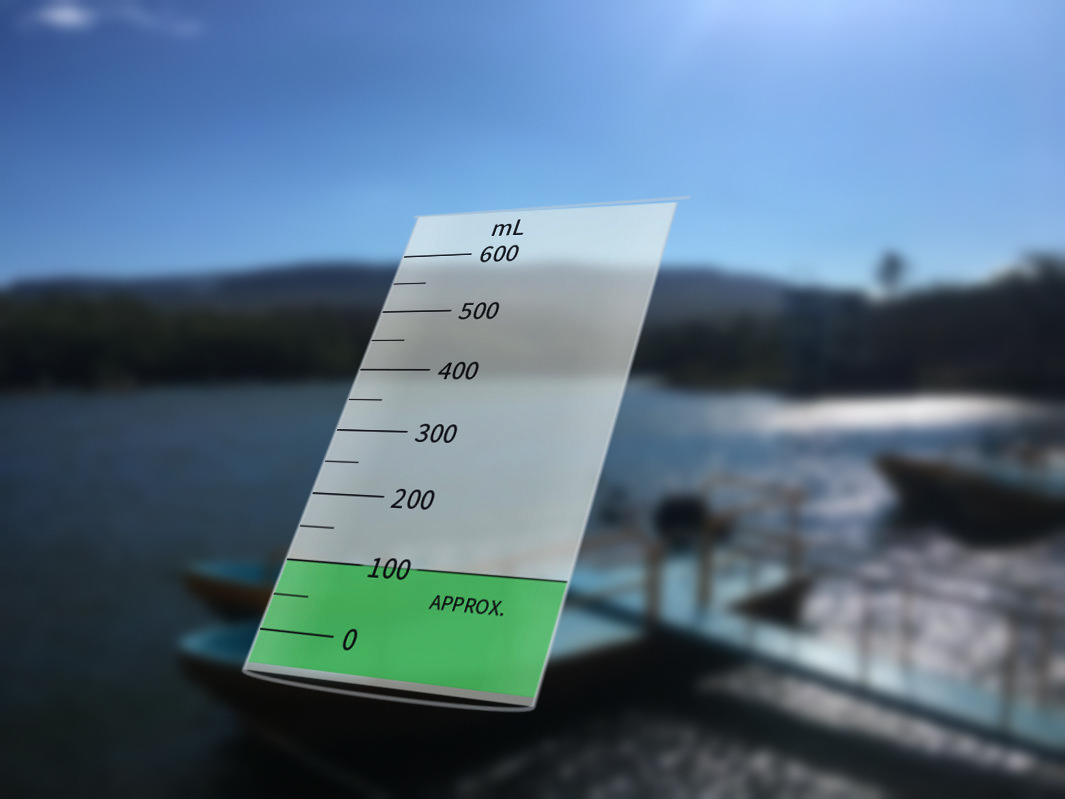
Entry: **100** mL
